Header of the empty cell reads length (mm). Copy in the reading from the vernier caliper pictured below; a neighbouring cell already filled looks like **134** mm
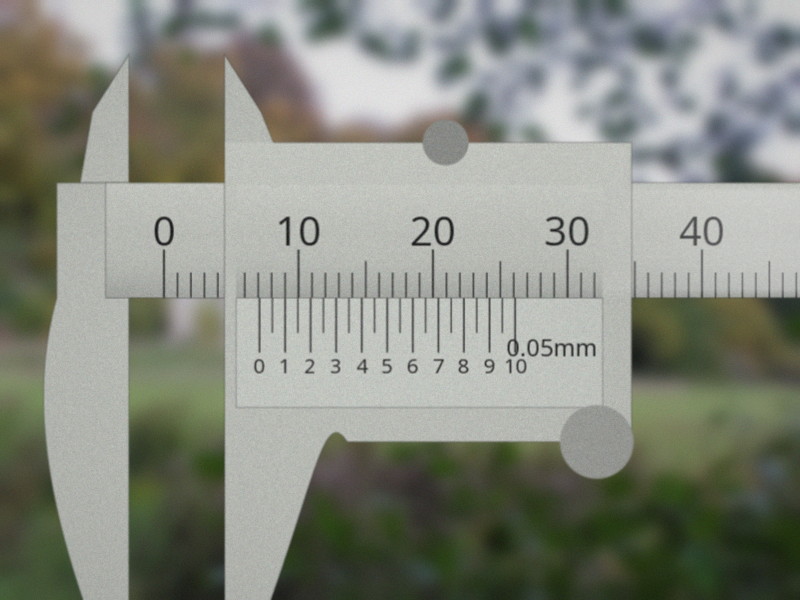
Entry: **7.1** mm
